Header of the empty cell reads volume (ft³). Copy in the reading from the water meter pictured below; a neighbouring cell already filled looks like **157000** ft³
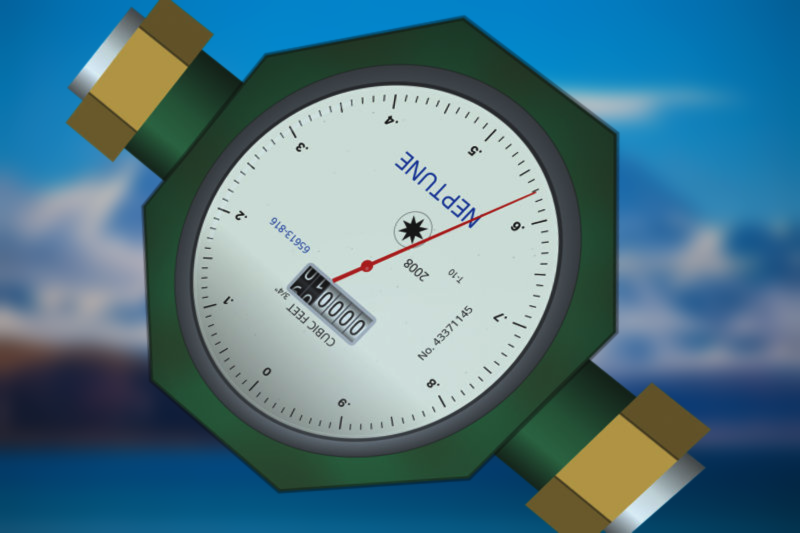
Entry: **9.57** ft³
